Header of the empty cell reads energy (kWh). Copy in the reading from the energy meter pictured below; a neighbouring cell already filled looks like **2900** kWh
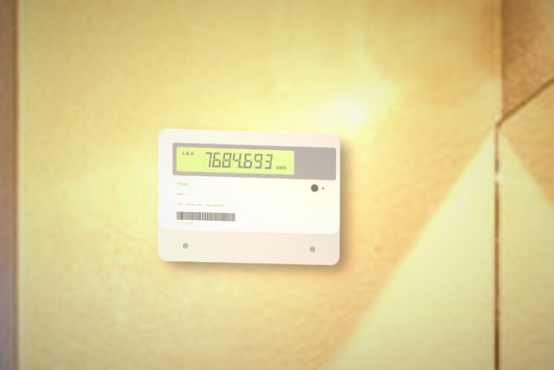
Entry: **7684.693** kWh
